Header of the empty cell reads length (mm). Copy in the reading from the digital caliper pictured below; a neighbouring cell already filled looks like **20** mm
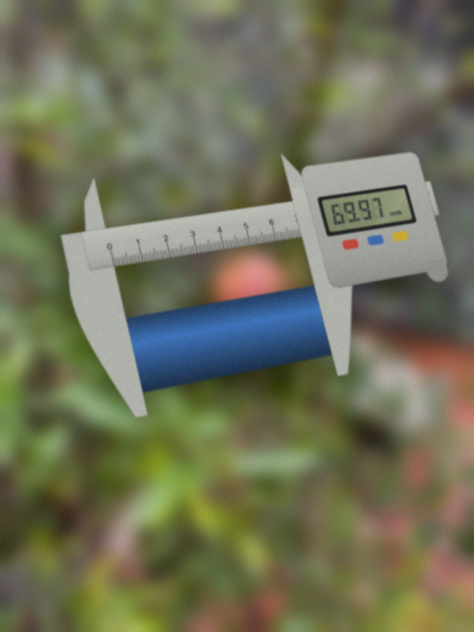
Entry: **69.97** mm
